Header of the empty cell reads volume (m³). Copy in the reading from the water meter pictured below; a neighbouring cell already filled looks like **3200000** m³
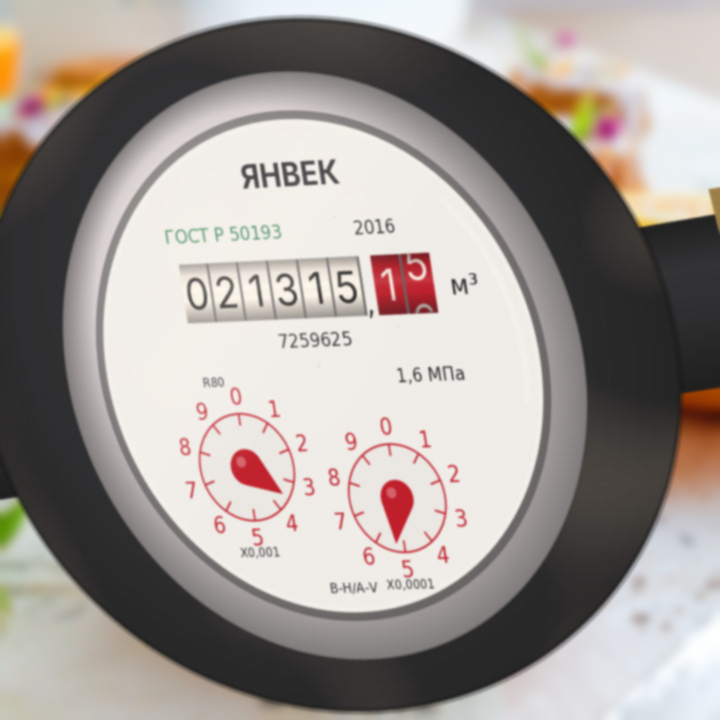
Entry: **21315.1535** m³
